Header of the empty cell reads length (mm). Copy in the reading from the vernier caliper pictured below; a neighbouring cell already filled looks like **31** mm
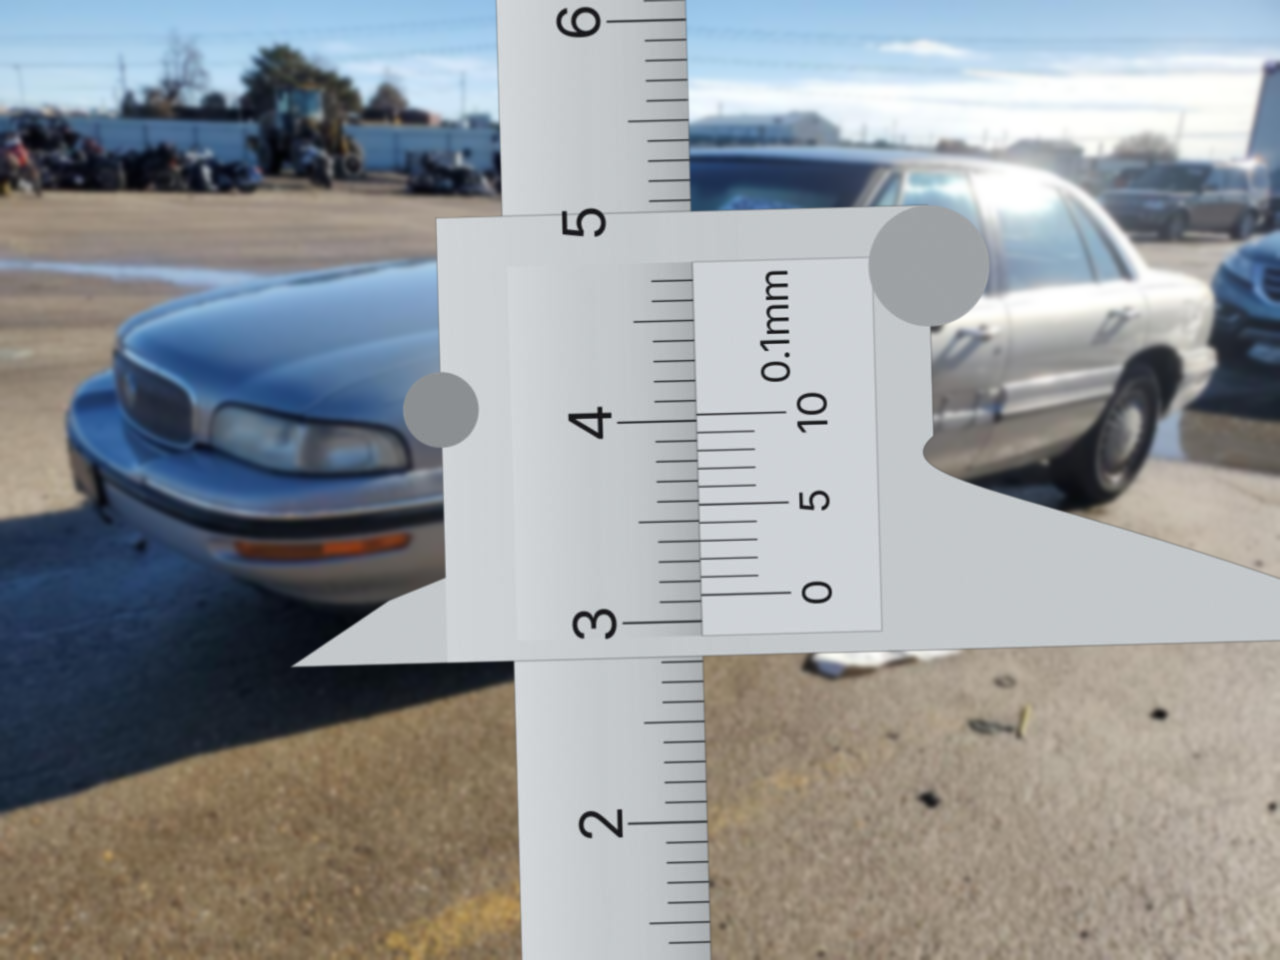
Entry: **31.3** mm
